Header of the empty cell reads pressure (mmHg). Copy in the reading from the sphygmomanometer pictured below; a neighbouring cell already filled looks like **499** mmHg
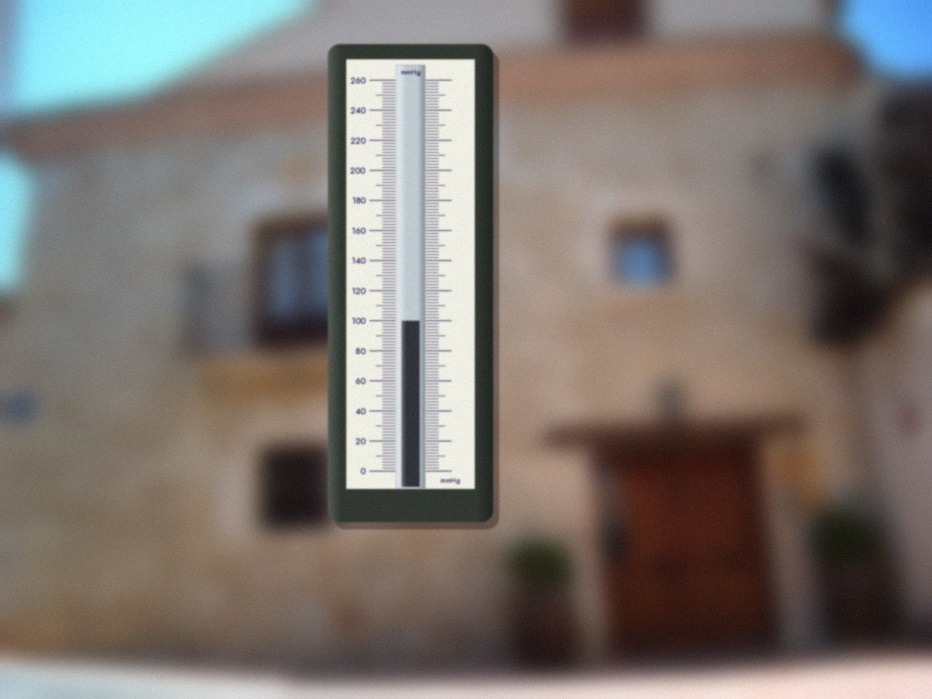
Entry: **100** mmHg
